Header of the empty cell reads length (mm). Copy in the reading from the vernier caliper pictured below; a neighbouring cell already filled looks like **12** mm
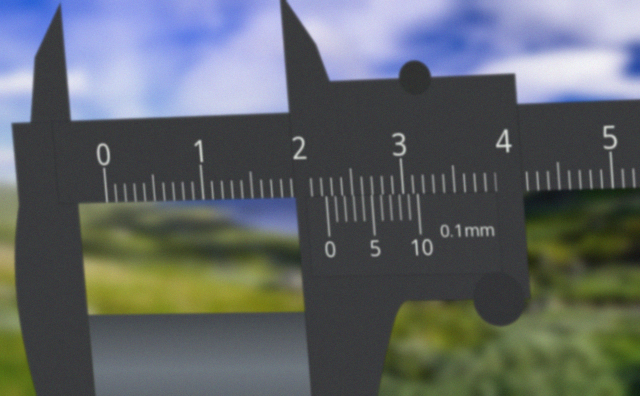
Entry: **22.4** mm
